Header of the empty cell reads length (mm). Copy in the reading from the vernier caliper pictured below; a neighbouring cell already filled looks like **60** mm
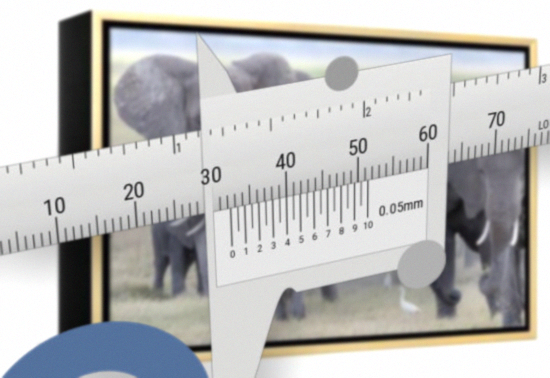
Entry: **32.4** mm
